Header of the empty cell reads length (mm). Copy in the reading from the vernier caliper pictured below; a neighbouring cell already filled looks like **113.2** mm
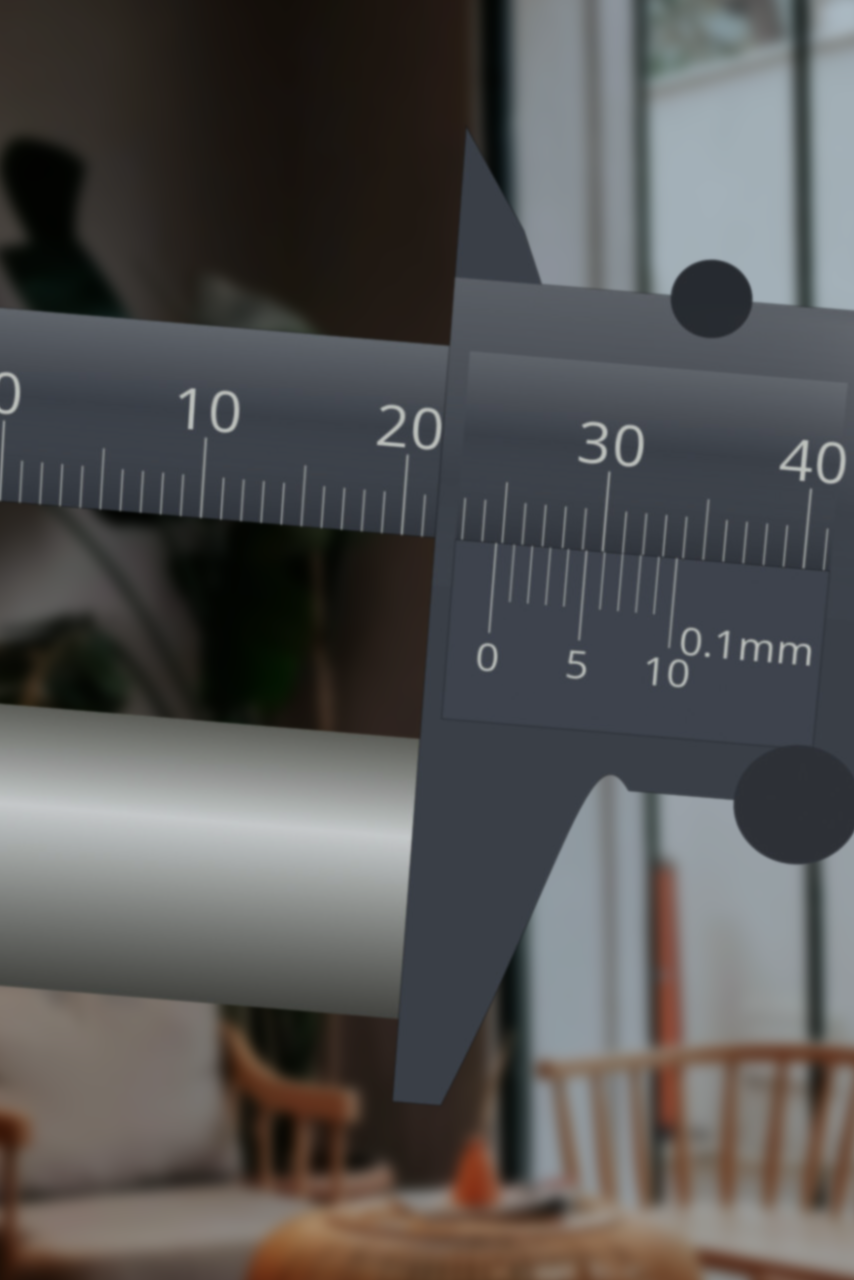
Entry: **24.7** mm
